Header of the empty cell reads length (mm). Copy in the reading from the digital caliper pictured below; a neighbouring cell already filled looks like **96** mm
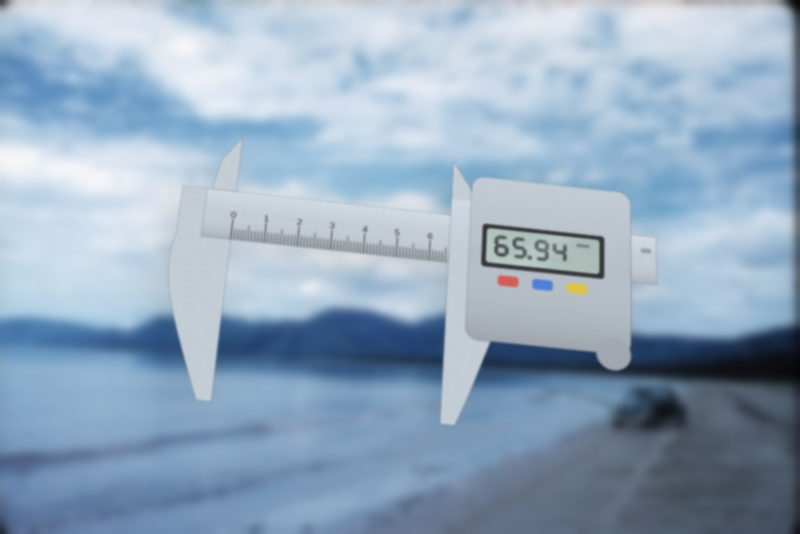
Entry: **65.94** mm
